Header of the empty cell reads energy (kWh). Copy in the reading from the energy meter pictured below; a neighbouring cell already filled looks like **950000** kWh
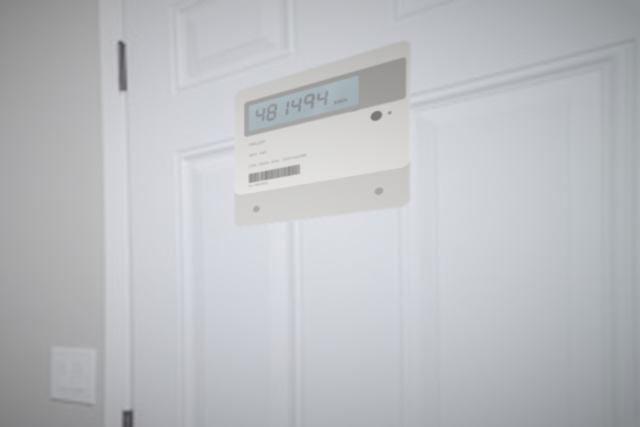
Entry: **481494** kWh
